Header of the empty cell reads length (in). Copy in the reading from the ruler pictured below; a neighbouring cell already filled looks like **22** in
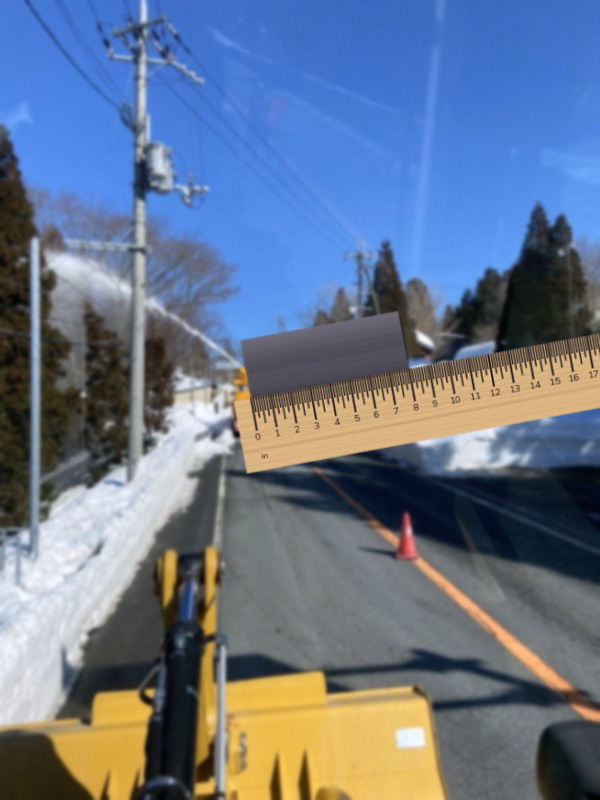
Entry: **8** in
